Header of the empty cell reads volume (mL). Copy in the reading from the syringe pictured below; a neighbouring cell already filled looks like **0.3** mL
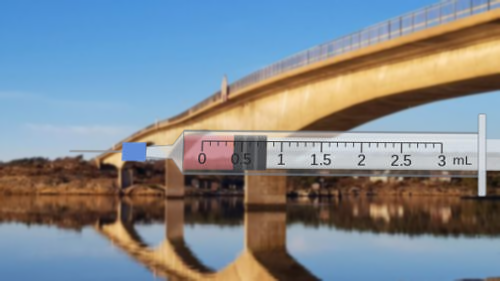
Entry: **0.4** mL
